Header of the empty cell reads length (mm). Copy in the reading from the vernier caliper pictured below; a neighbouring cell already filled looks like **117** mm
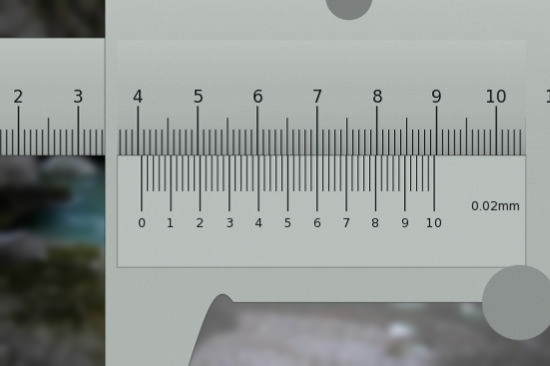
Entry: **40.6** mm
